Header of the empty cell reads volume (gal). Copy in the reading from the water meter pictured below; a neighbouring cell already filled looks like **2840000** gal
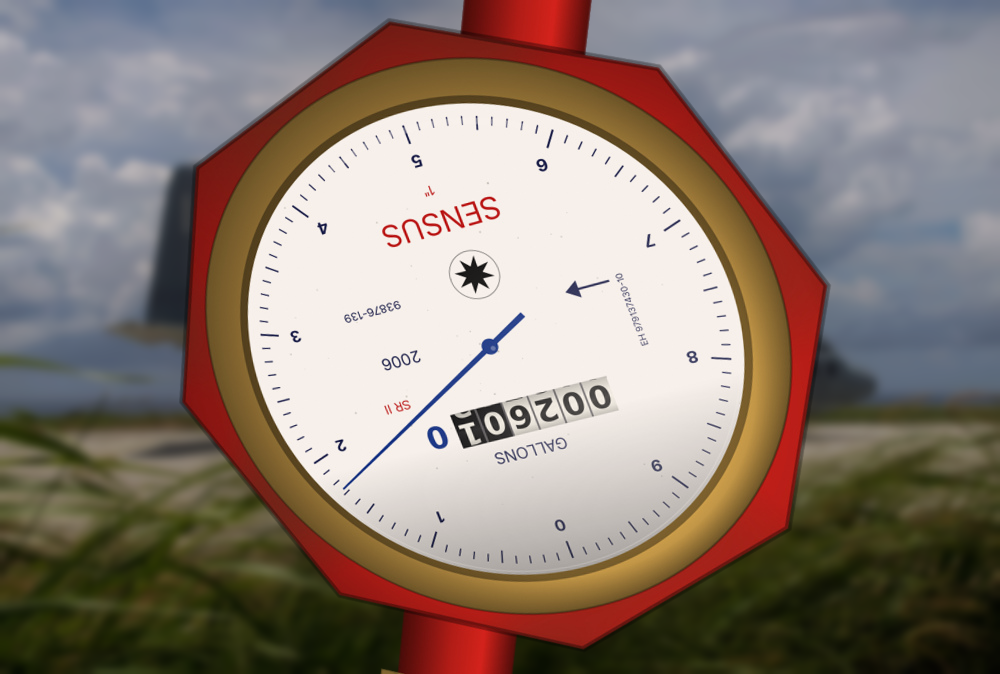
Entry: **26011.7** gal
